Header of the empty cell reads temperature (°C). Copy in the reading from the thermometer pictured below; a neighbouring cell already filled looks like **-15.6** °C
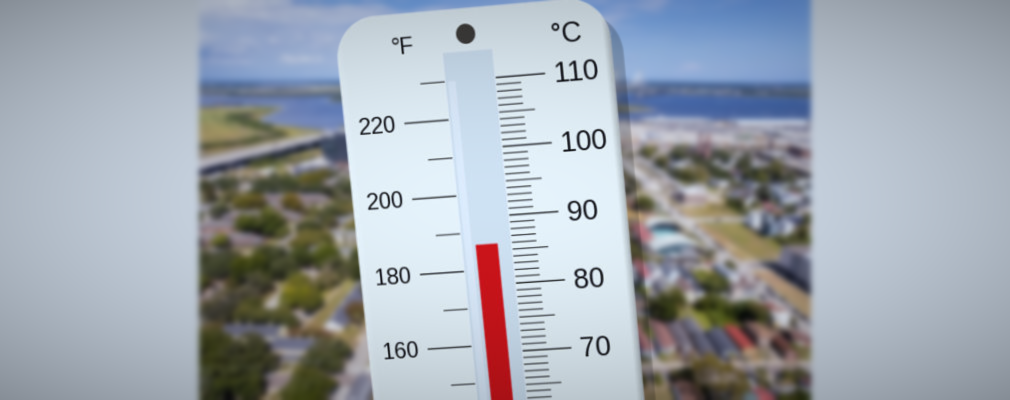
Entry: **86** °C
